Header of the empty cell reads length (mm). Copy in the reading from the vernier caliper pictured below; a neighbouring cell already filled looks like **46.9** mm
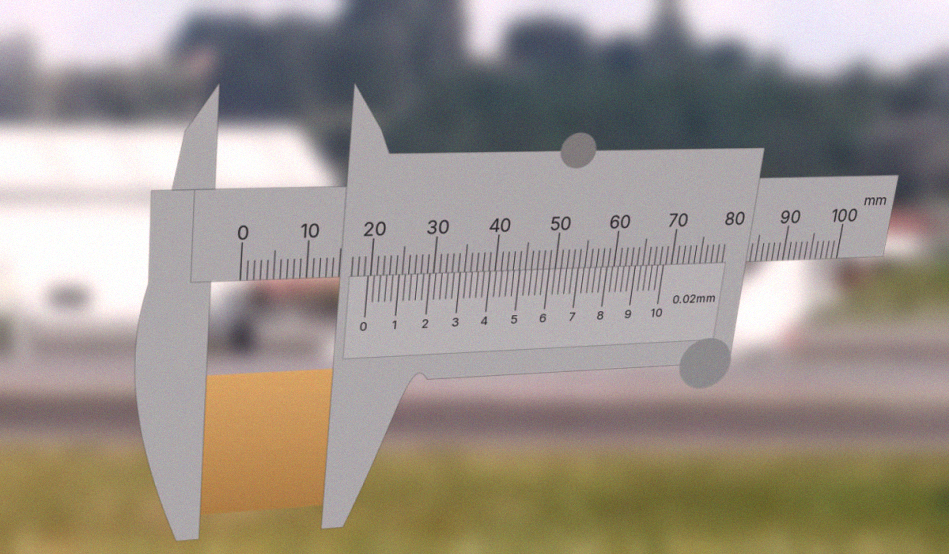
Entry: **19.6** mm
